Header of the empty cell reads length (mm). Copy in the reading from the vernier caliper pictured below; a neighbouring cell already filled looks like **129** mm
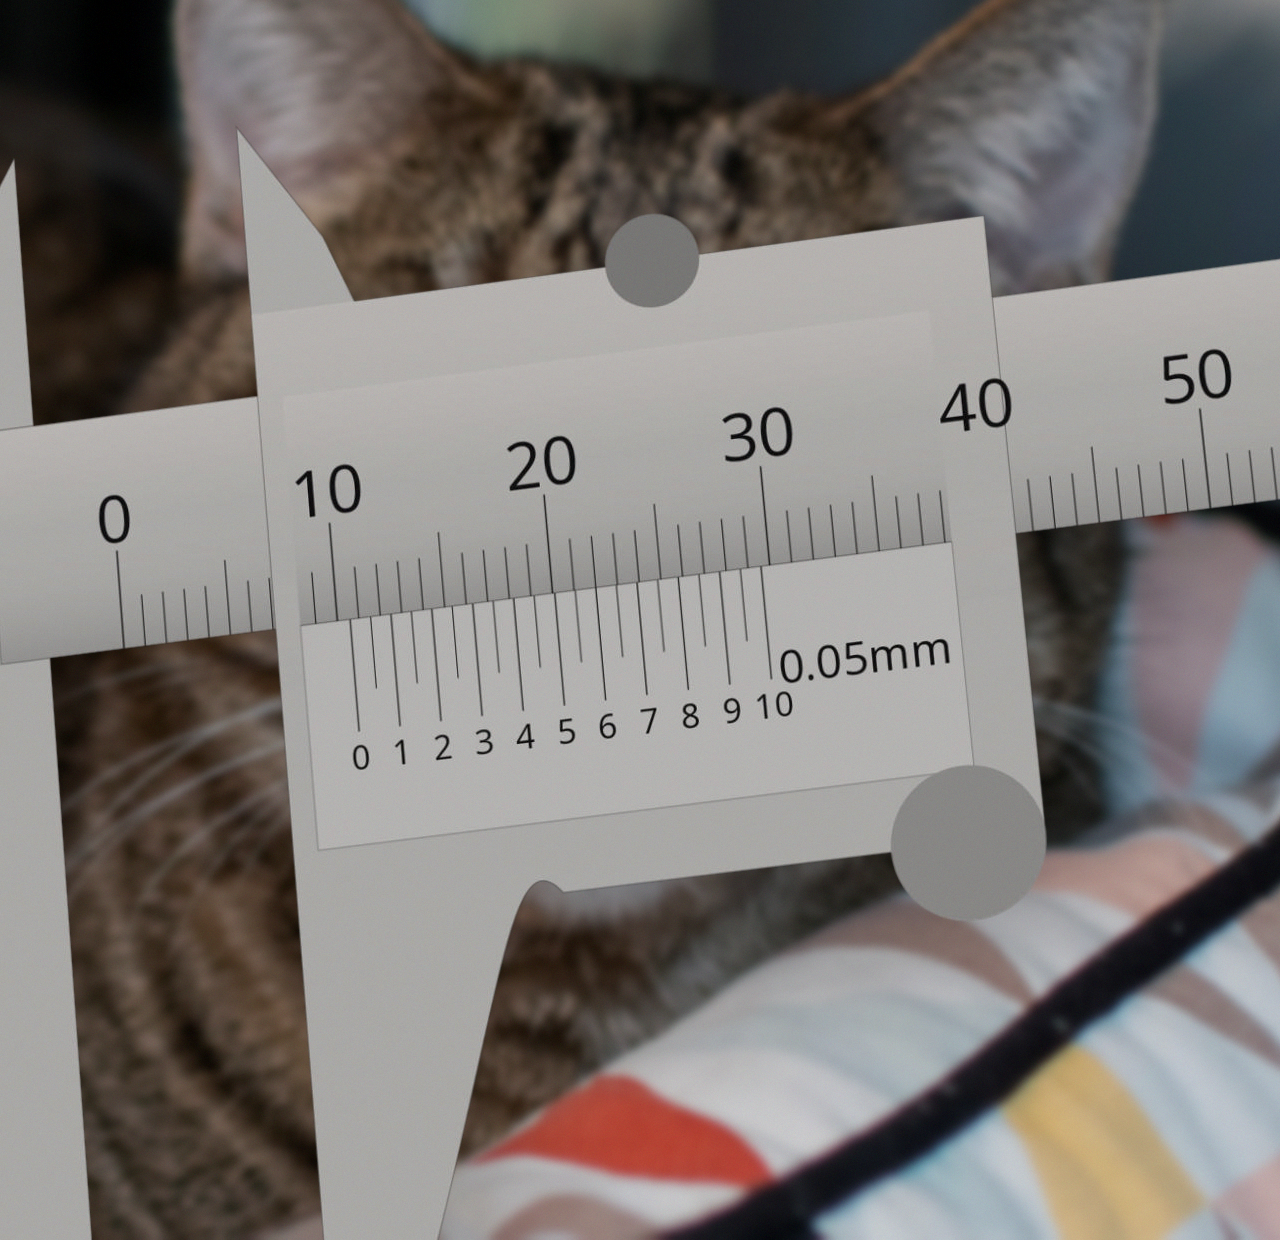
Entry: **10.6** mm
